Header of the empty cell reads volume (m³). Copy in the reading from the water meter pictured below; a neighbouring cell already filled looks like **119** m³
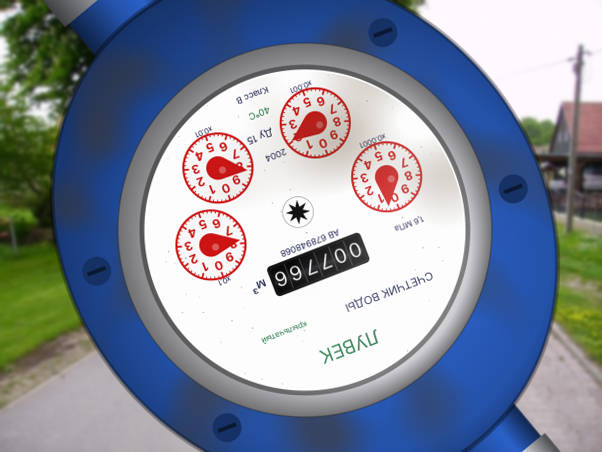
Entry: **7766.7820** m³
